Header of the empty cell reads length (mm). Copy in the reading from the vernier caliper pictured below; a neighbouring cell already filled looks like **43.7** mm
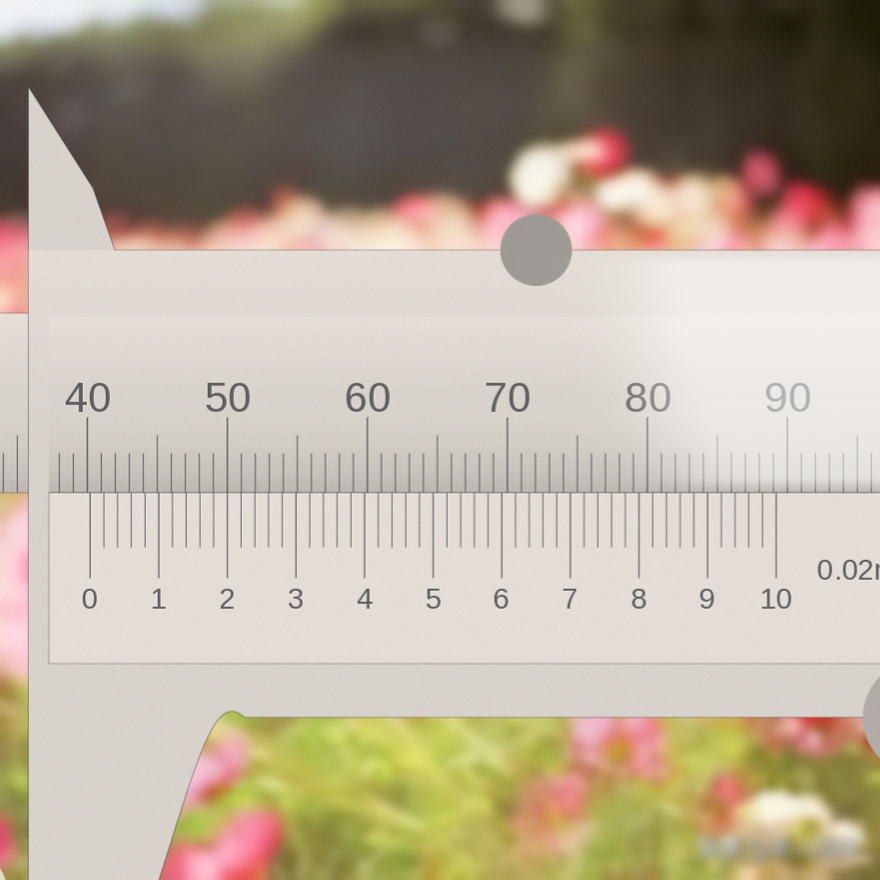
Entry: **40.2** mm
